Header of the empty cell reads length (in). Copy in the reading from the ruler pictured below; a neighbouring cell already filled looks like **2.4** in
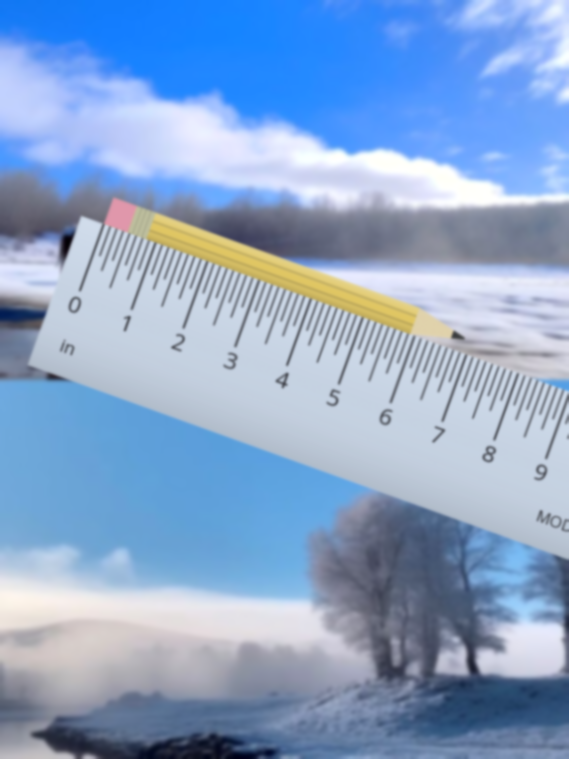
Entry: **6.875** in
